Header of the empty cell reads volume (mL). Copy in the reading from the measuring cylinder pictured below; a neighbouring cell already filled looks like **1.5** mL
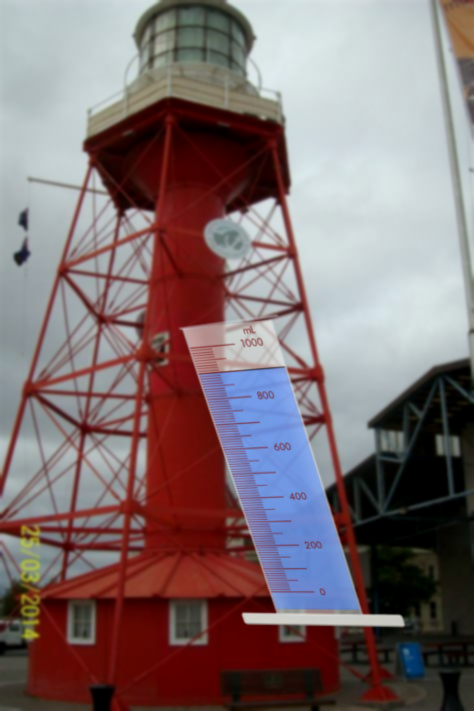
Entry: **900** mL
